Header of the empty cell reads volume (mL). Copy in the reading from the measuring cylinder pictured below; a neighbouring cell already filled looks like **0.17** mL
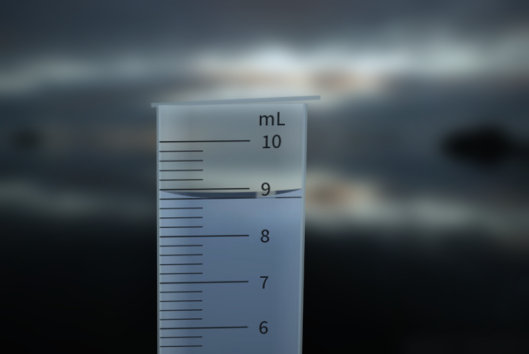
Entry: **8.8** mL
